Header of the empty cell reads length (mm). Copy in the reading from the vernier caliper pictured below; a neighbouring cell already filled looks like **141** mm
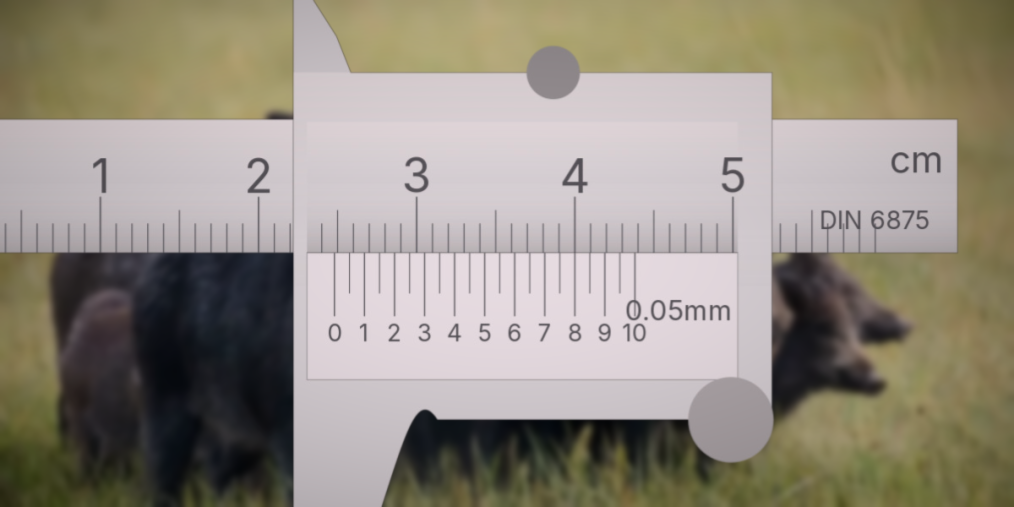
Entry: **24.8** mm
